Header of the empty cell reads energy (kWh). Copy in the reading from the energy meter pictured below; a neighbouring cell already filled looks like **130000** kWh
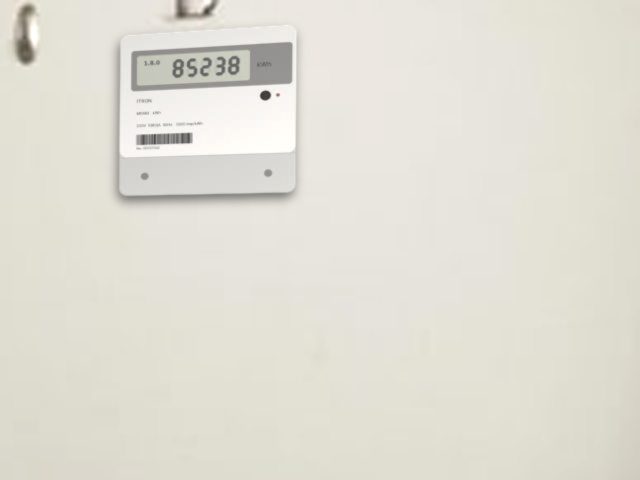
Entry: **85238** kWh
